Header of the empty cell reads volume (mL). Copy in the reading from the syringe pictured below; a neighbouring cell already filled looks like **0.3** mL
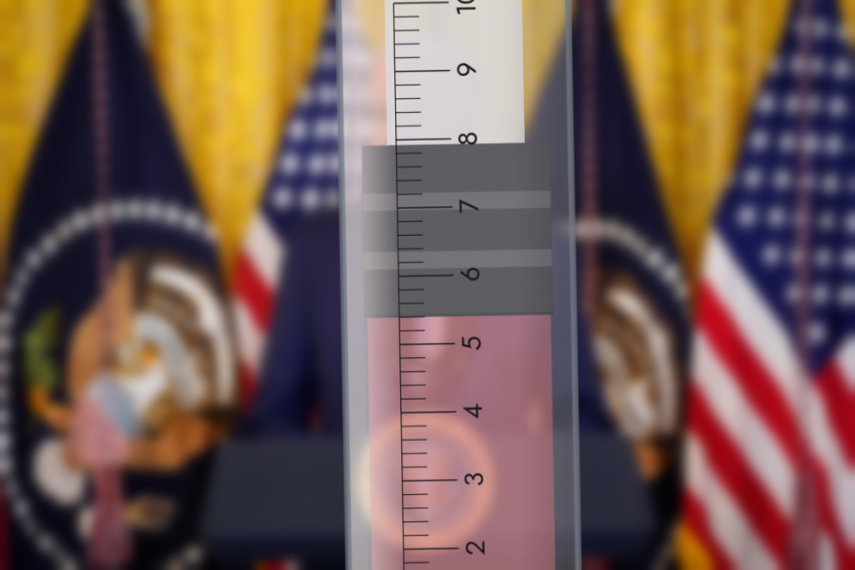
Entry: **5.4** mL
